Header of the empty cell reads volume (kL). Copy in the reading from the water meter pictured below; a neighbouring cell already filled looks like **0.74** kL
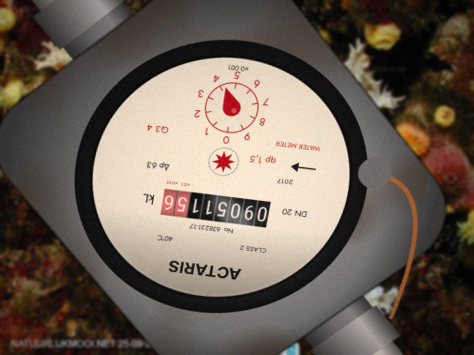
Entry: **90511.564** kL
